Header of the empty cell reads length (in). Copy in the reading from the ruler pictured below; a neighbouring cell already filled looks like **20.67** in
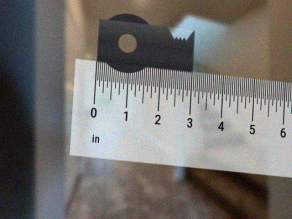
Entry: **3** in
